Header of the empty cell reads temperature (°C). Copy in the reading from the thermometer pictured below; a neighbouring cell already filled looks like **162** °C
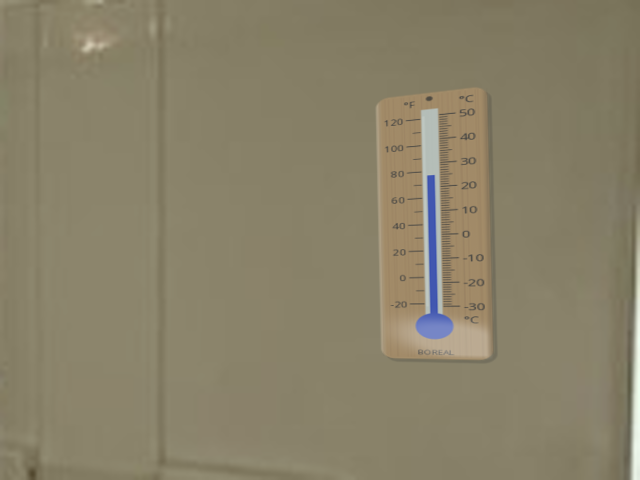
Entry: **25** °C
